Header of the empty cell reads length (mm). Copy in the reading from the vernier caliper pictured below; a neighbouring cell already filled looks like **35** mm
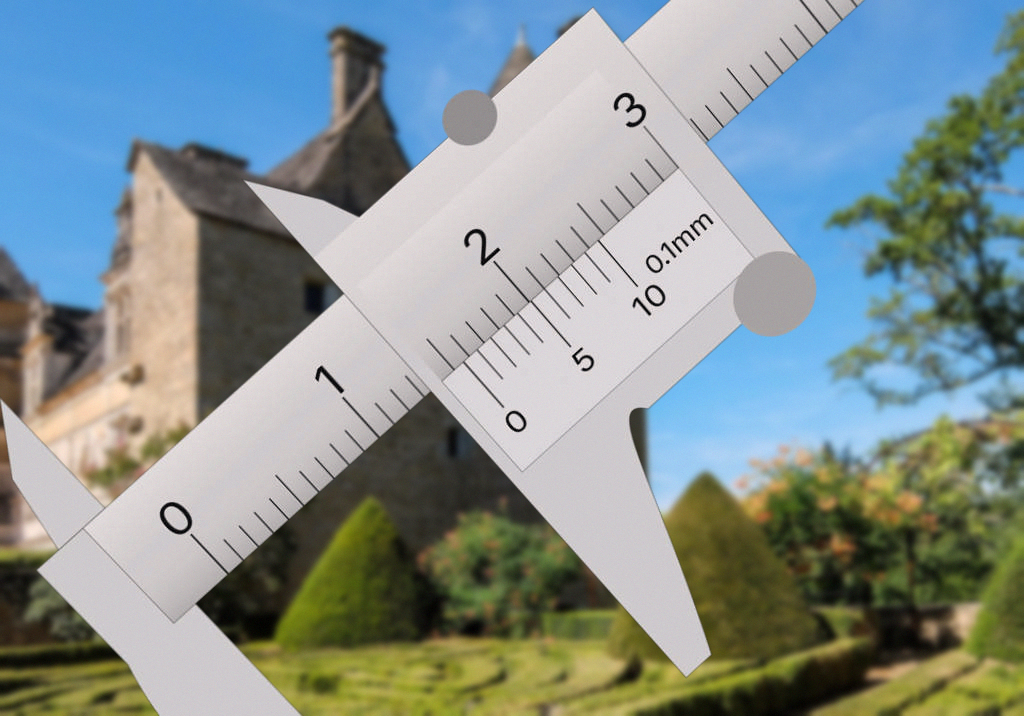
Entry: **15.6** mm
